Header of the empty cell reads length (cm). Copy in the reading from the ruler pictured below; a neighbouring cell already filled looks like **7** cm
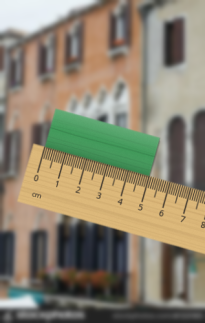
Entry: **5** cm
